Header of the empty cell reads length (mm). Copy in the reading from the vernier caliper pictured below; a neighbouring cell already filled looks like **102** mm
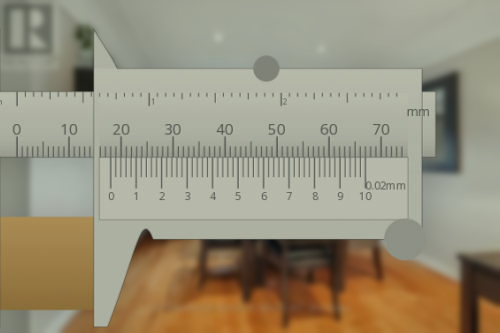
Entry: **18.0** mm
